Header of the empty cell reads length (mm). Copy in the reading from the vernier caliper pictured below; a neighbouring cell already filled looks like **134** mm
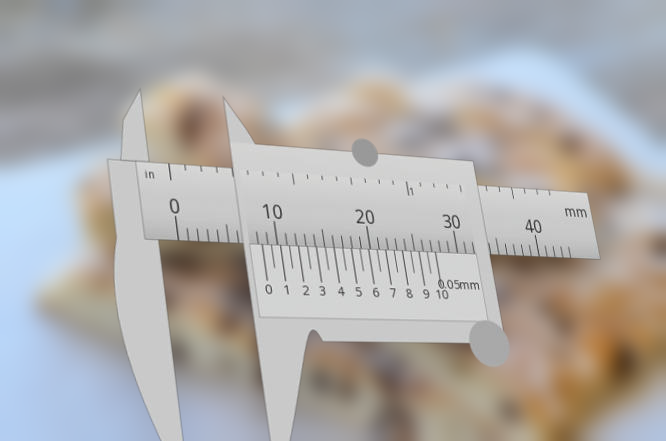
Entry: **8.4** mm
